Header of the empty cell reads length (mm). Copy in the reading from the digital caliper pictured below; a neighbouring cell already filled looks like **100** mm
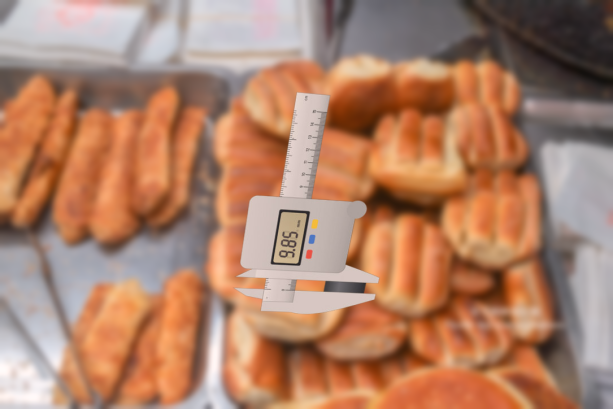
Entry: **9.85** mm
